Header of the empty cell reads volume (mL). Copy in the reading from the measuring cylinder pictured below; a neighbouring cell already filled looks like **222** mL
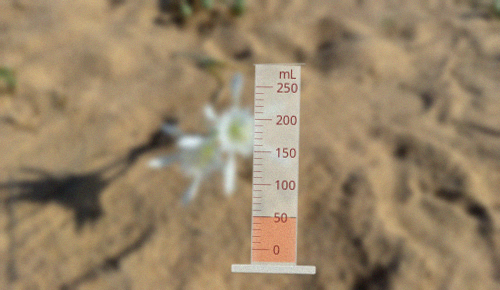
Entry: **50** mL
